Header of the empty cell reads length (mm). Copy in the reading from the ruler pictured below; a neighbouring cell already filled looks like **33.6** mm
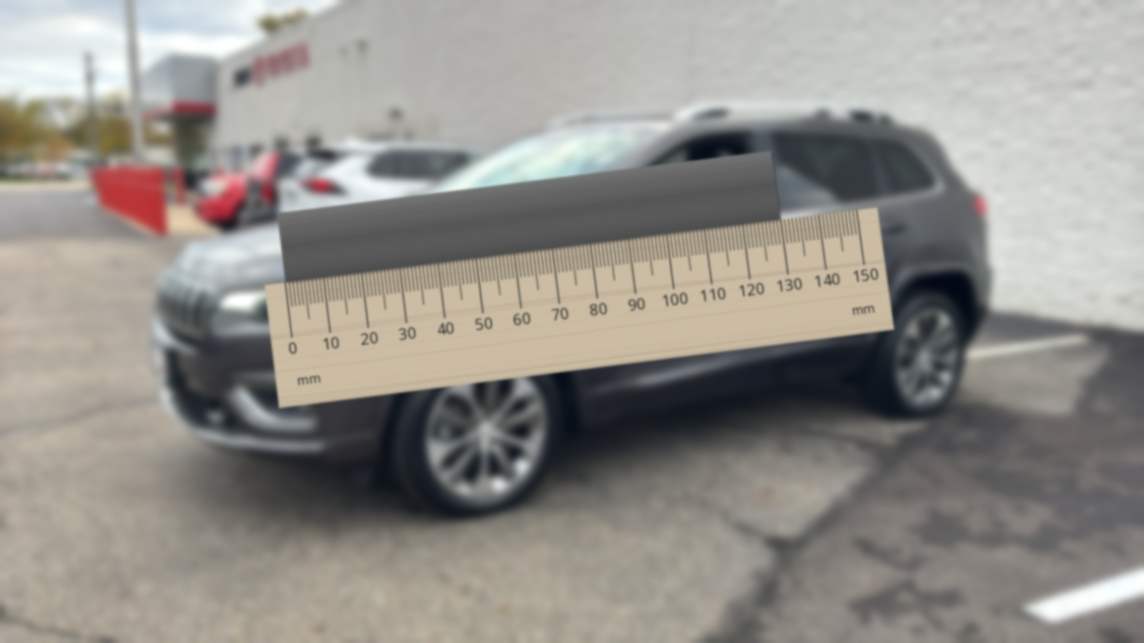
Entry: **130** mm
